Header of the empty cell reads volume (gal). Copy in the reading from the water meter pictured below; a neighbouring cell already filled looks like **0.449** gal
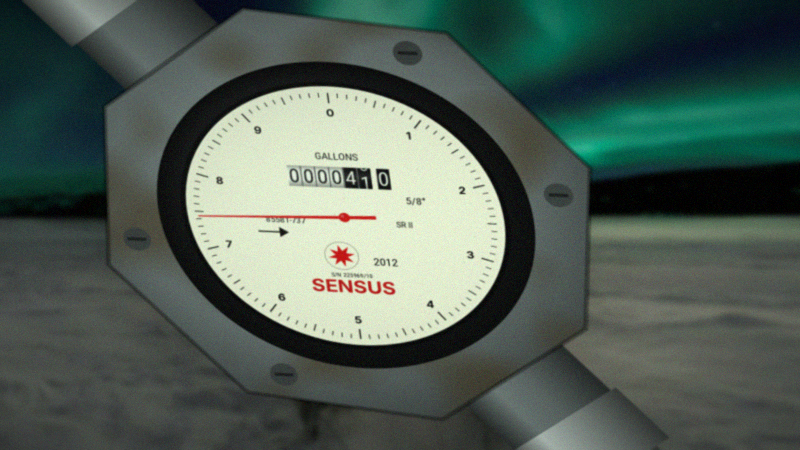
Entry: **407.4** gal
